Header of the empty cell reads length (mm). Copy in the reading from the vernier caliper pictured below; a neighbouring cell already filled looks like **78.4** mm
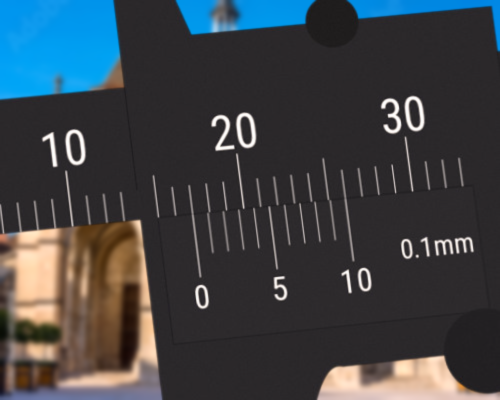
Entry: **17.0** mm
